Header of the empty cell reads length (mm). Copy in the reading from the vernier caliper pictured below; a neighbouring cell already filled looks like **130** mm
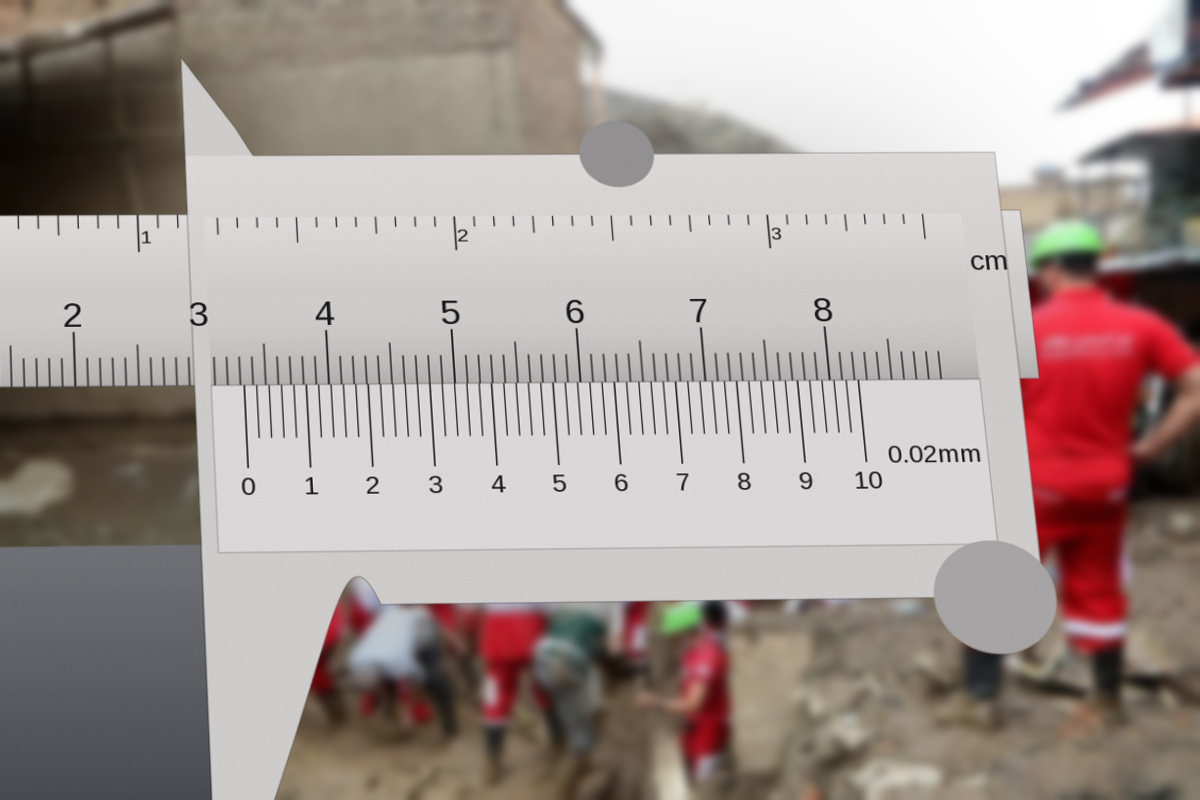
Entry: **33.3** mm
